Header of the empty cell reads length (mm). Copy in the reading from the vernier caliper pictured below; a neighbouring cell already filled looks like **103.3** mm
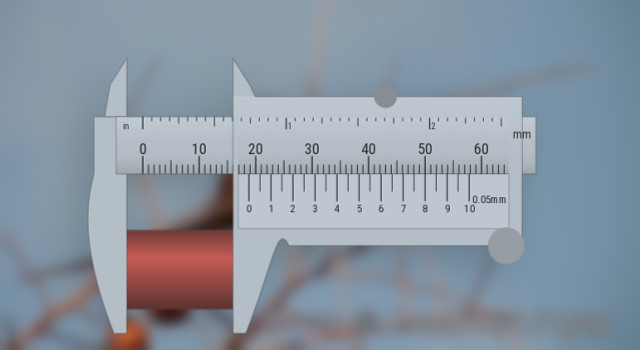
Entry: **18.8** mm
